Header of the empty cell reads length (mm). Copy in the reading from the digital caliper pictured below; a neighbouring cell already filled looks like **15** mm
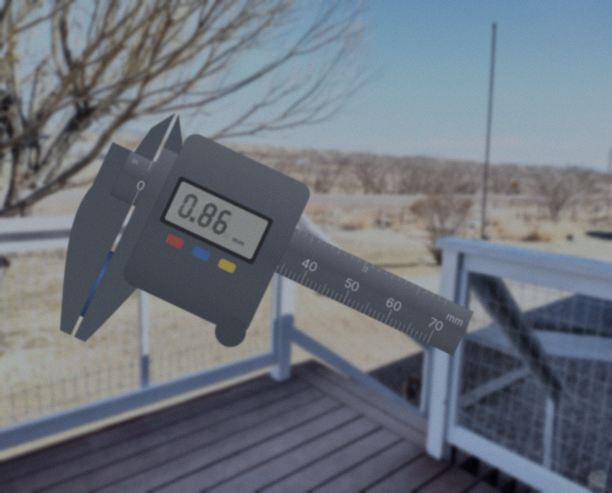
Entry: **0.86** mm
